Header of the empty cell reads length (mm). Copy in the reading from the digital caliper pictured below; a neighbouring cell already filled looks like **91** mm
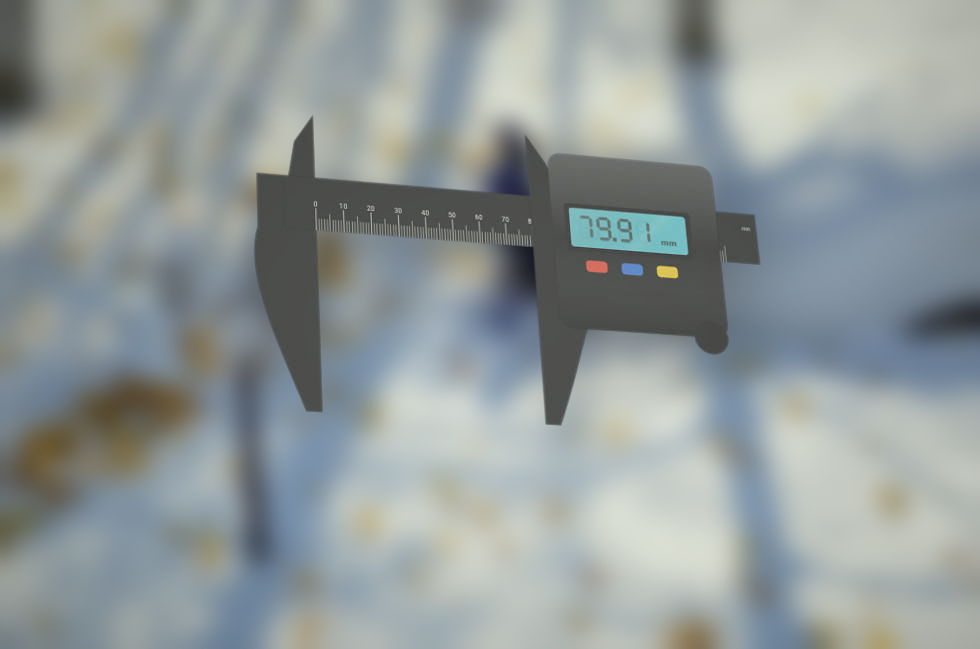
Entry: **79.91** mm
